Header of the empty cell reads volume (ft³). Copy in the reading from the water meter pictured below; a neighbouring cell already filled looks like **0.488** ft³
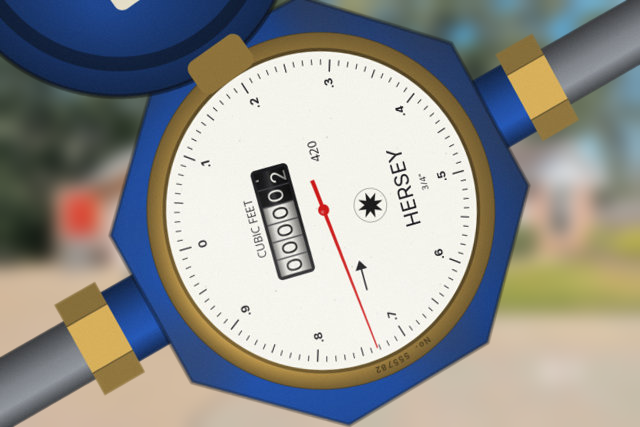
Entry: **1.73** ft³
